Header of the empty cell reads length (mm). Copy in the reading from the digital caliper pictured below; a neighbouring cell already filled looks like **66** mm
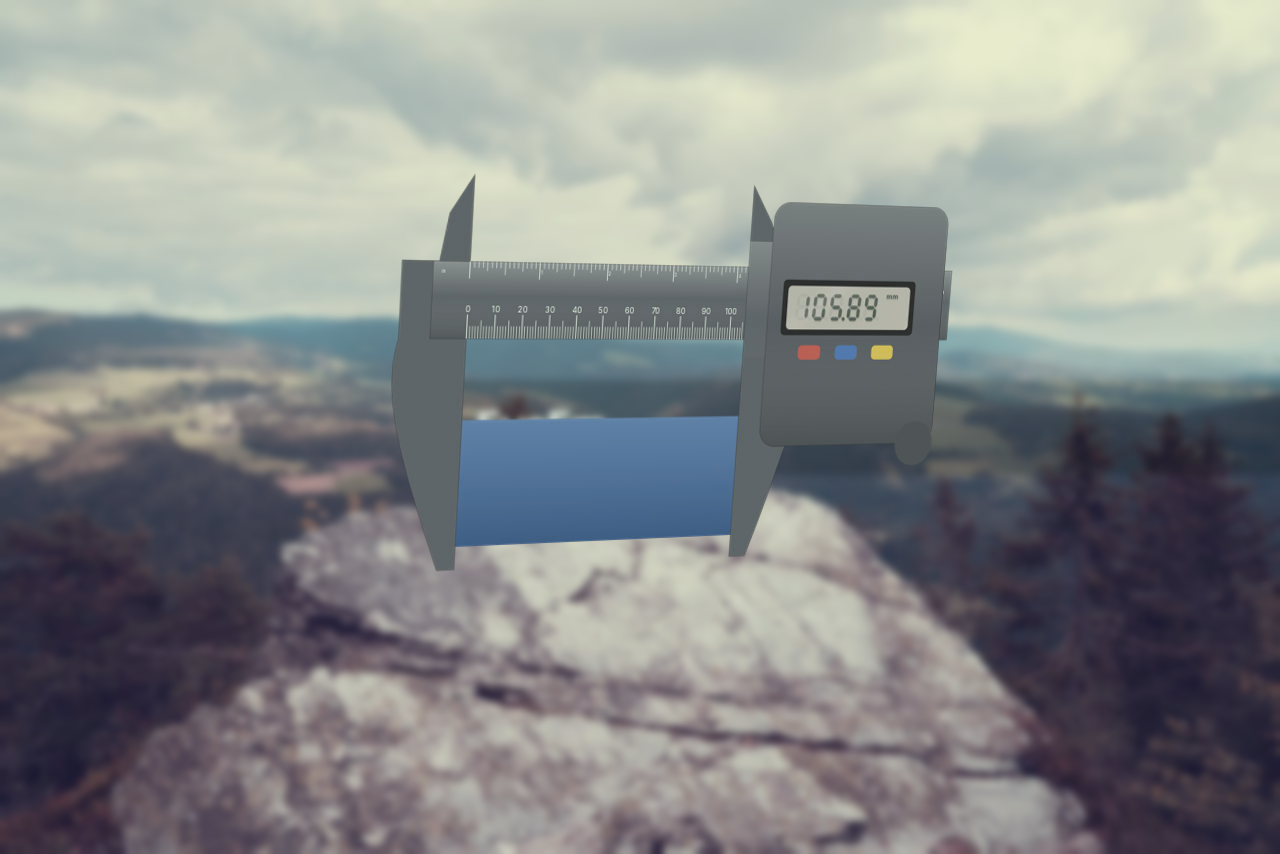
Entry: **105.89** mm
